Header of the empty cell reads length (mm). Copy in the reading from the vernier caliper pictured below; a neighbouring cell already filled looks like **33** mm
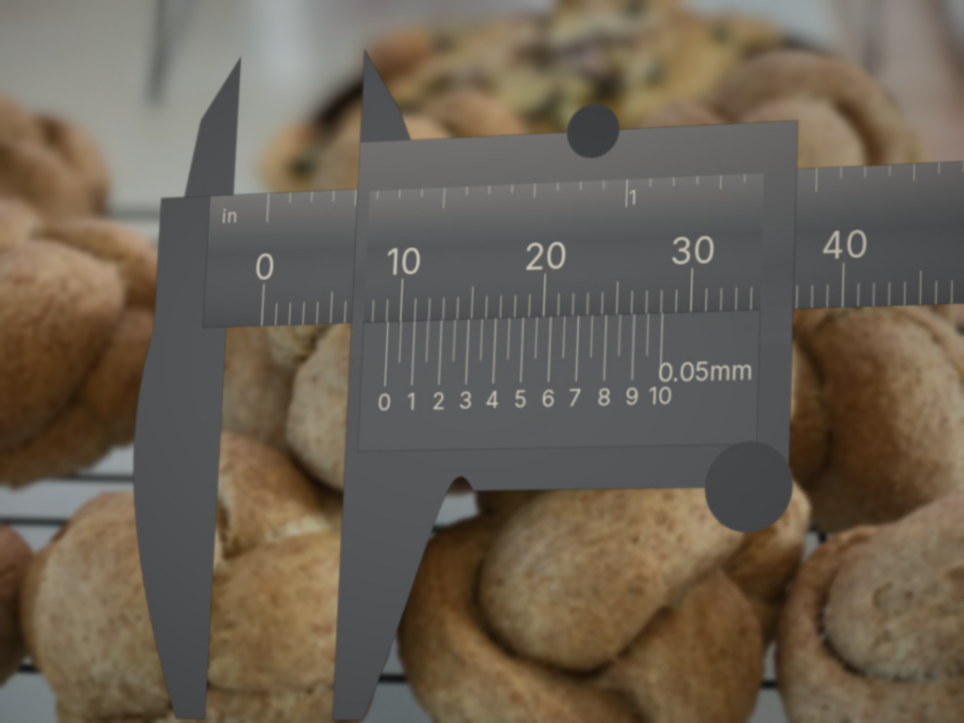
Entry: **9.1** mm
